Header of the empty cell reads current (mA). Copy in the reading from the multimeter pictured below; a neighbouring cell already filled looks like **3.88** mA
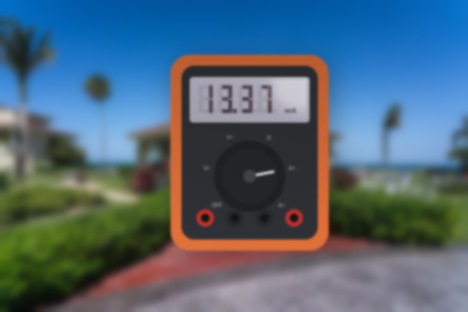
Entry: **13.37** mA
